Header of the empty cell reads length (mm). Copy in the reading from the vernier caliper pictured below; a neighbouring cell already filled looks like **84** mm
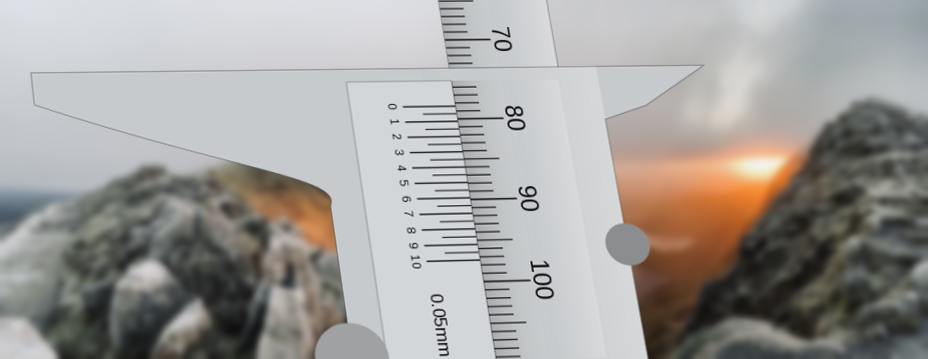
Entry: **78.4** mm
